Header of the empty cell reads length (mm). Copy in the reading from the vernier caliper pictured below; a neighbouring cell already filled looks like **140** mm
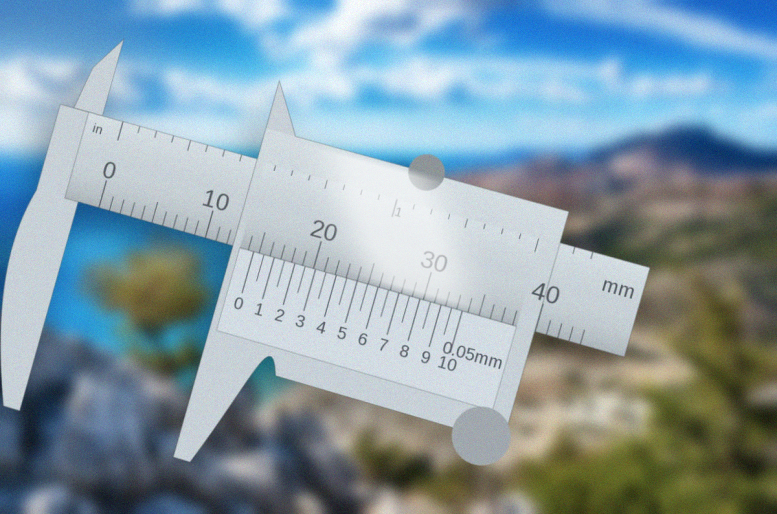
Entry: **14.5** mm
